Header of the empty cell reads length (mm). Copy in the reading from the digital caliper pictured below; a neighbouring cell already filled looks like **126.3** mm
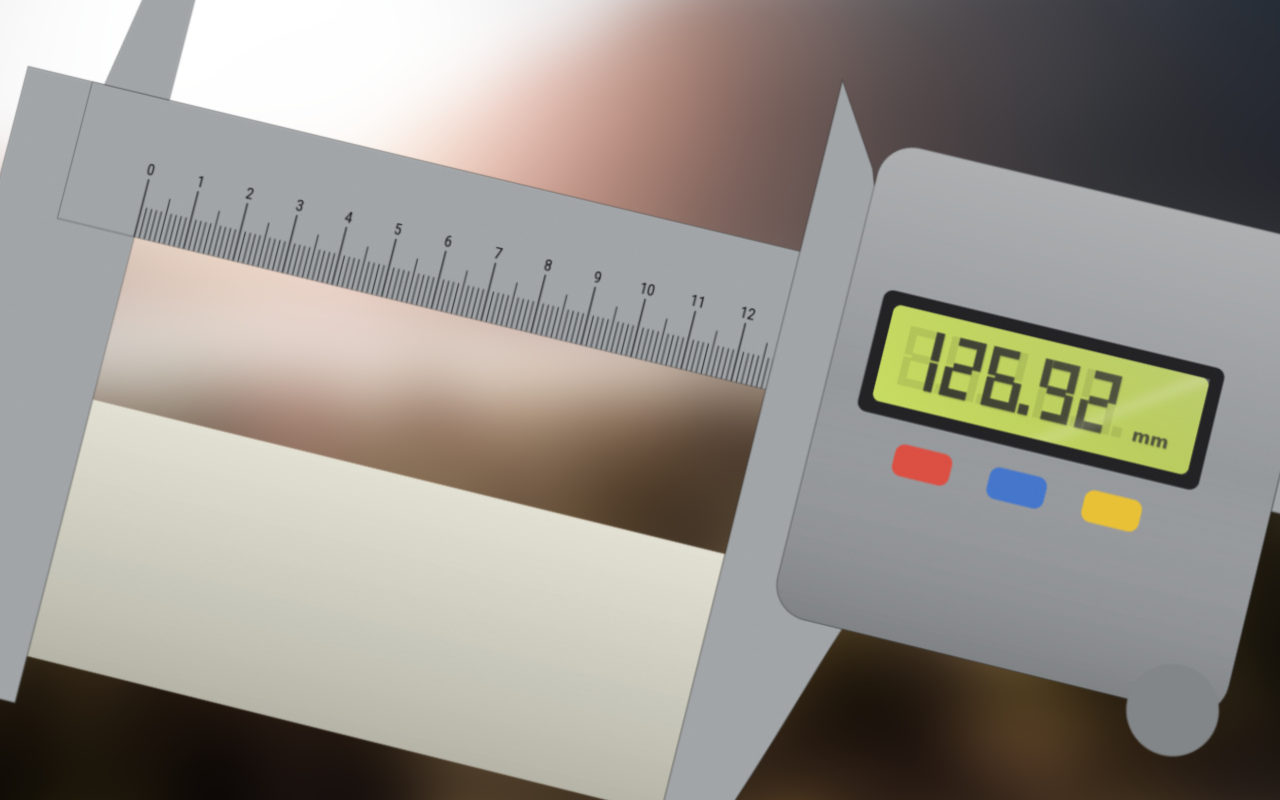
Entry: **126.92** mm
